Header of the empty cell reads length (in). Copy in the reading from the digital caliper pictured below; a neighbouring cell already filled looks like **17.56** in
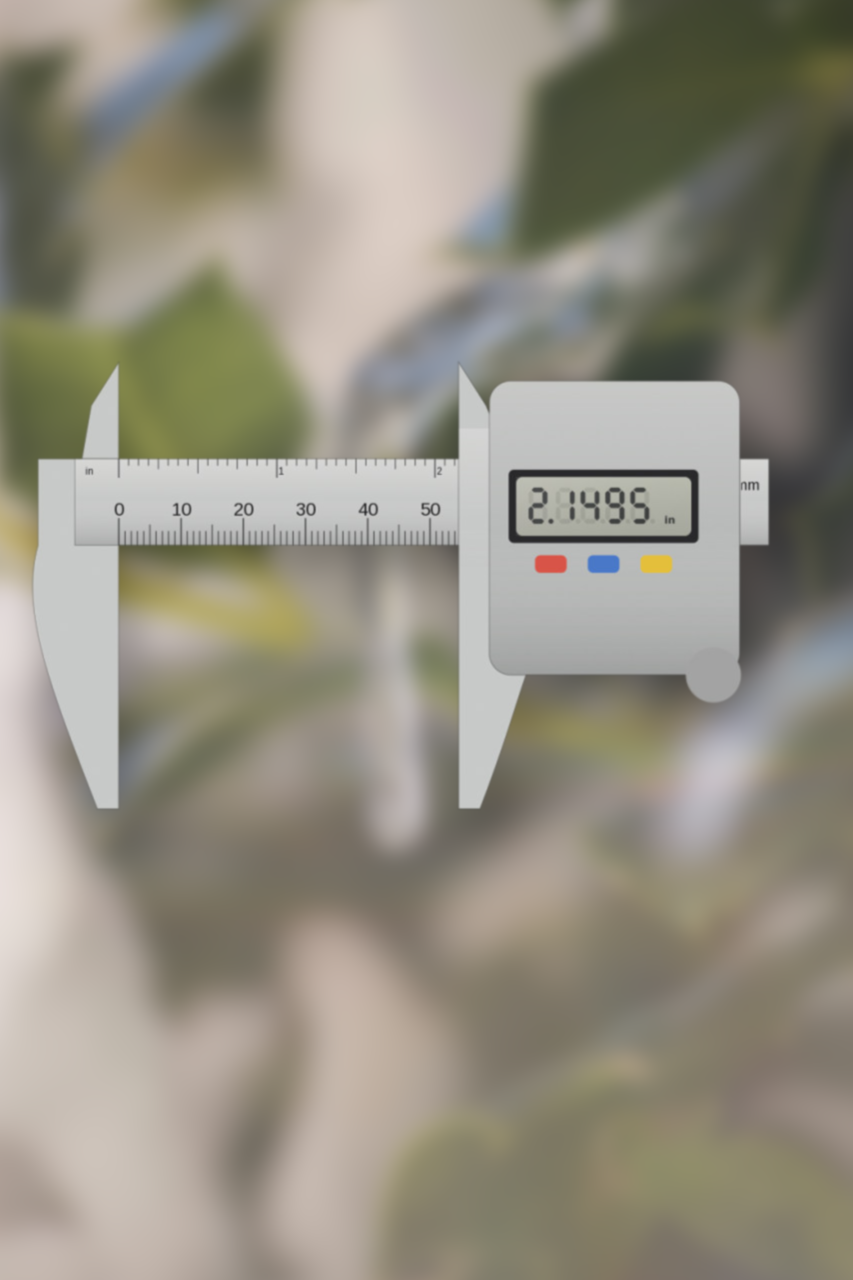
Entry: **2.1495** in
